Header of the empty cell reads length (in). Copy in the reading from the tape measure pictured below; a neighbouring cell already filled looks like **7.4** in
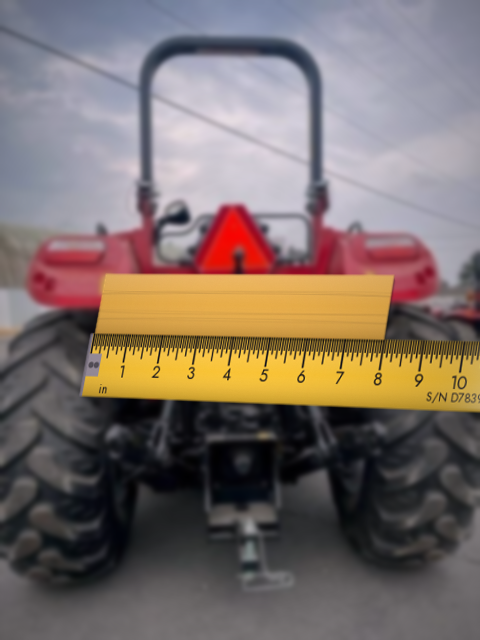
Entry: **8** in
